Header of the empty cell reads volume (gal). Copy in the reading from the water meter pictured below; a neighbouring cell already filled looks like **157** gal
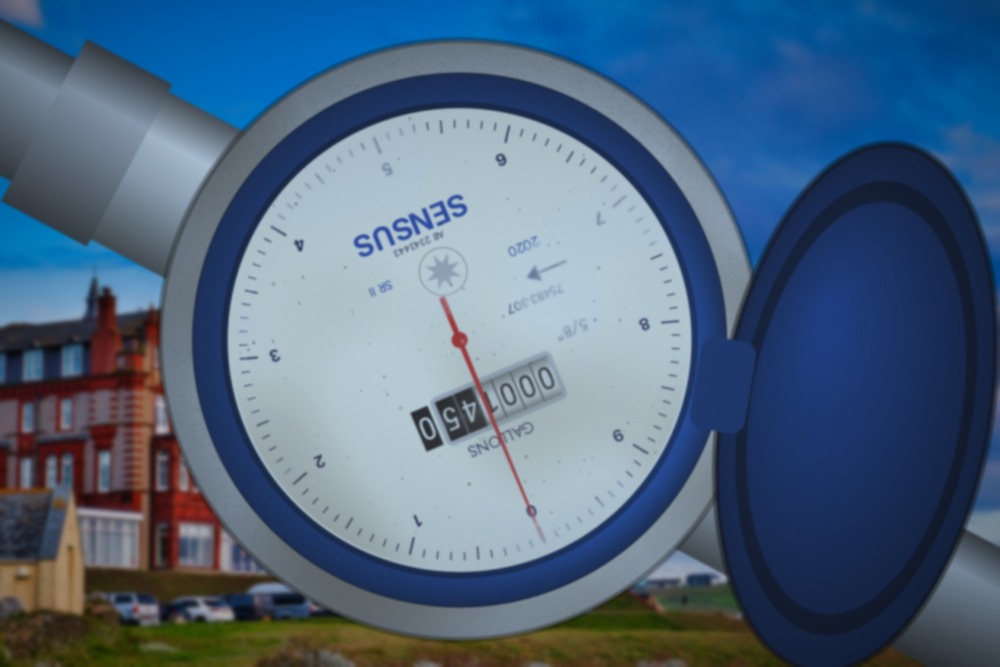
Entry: **1450.0** gal
